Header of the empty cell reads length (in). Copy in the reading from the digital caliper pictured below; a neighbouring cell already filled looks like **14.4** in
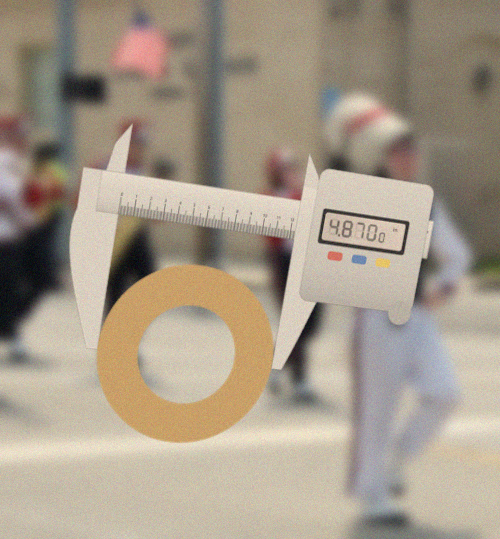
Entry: **4.8700** in
